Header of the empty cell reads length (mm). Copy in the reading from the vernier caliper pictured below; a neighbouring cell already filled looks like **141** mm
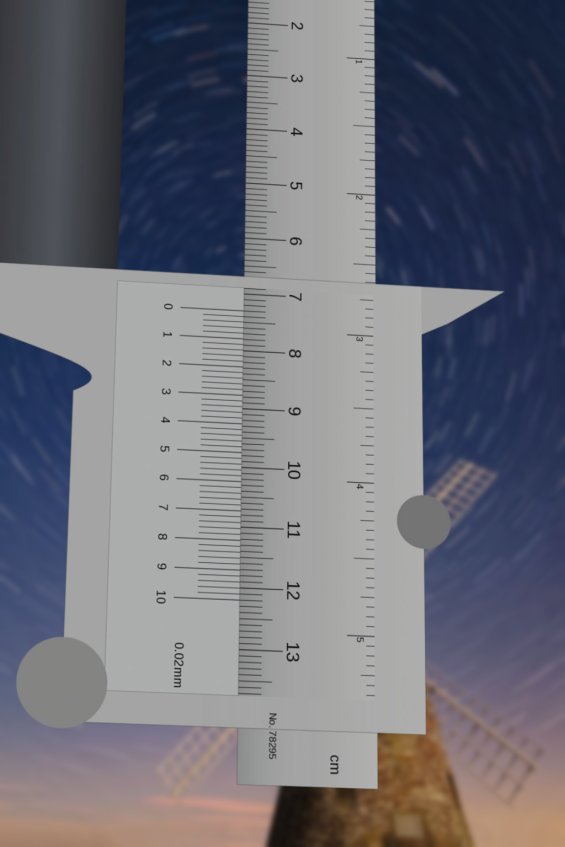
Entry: **73.0** mm
